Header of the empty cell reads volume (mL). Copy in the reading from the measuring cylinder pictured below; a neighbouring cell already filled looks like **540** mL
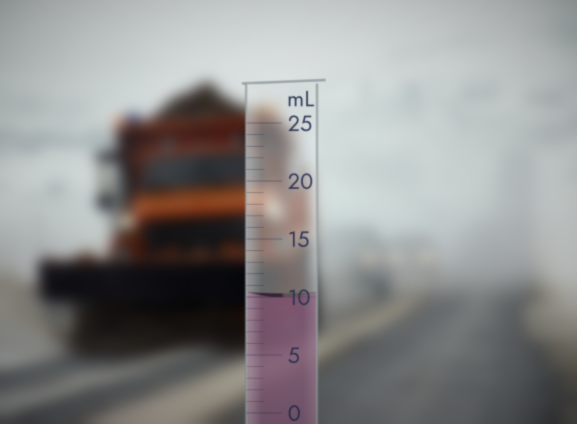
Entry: **10** mL
